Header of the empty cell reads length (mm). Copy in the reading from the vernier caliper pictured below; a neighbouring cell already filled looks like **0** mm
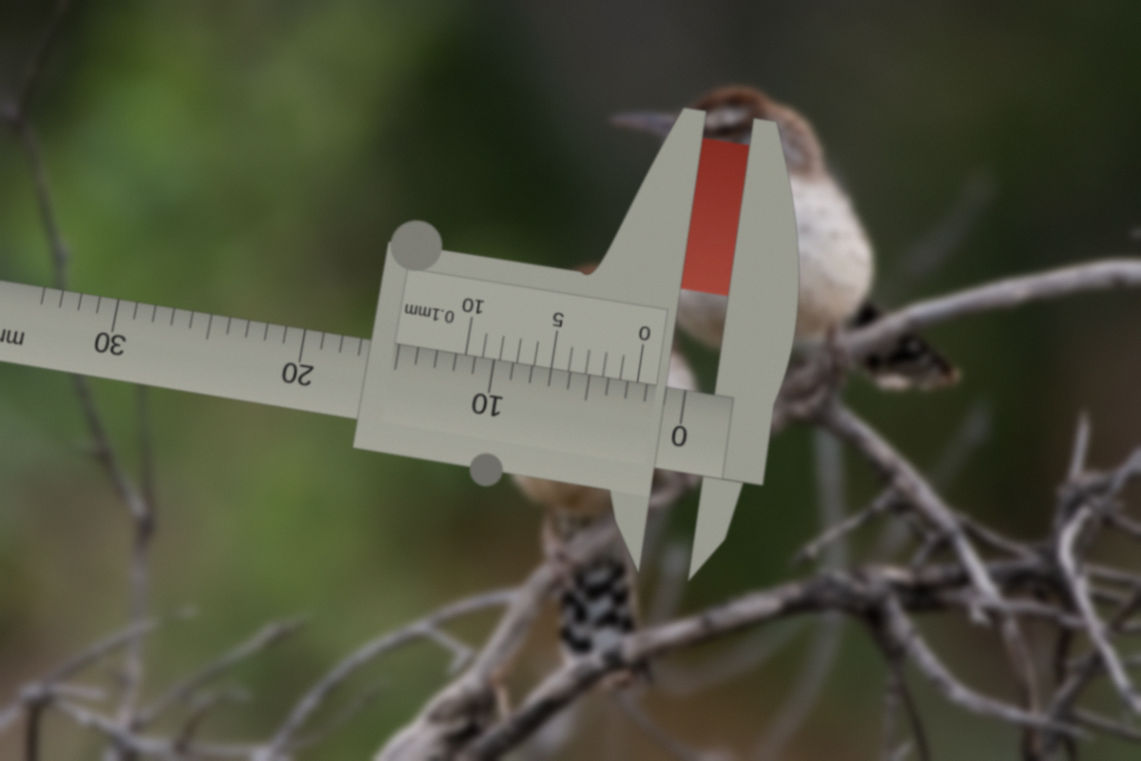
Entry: **2.5** mm
